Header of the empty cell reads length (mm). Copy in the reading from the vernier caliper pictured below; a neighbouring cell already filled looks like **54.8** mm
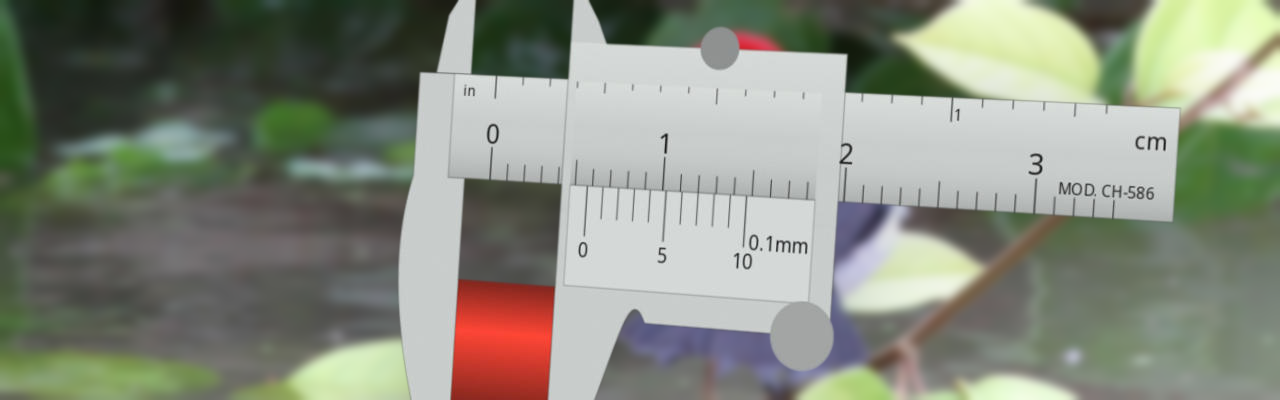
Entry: **5.7** mm
